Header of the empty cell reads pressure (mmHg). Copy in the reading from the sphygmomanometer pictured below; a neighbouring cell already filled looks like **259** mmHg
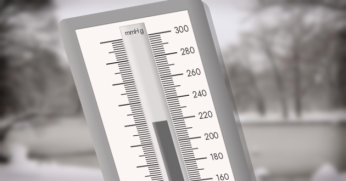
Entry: **220** mmHg
